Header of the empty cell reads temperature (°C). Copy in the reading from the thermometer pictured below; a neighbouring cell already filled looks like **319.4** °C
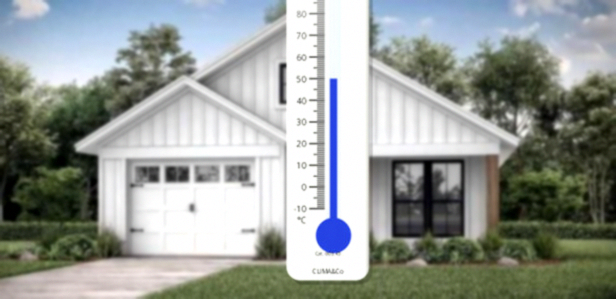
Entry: **50** °C
